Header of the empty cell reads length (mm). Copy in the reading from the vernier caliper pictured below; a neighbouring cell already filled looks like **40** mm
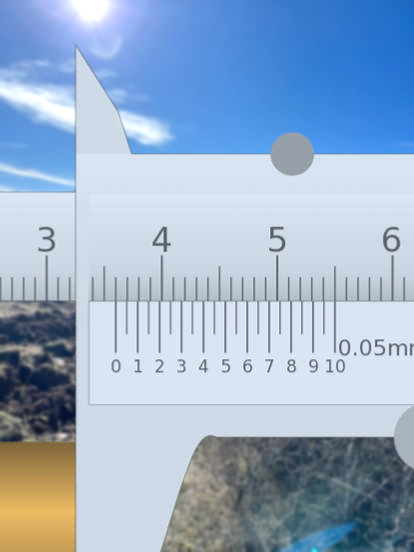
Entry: **36.0** mm
